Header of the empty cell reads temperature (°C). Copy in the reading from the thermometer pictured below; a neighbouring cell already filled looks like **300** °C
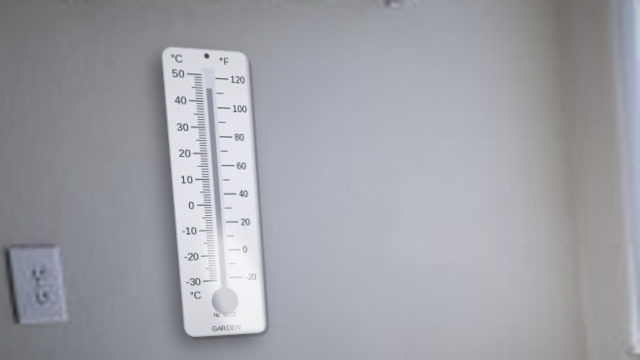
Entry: **45** °C
